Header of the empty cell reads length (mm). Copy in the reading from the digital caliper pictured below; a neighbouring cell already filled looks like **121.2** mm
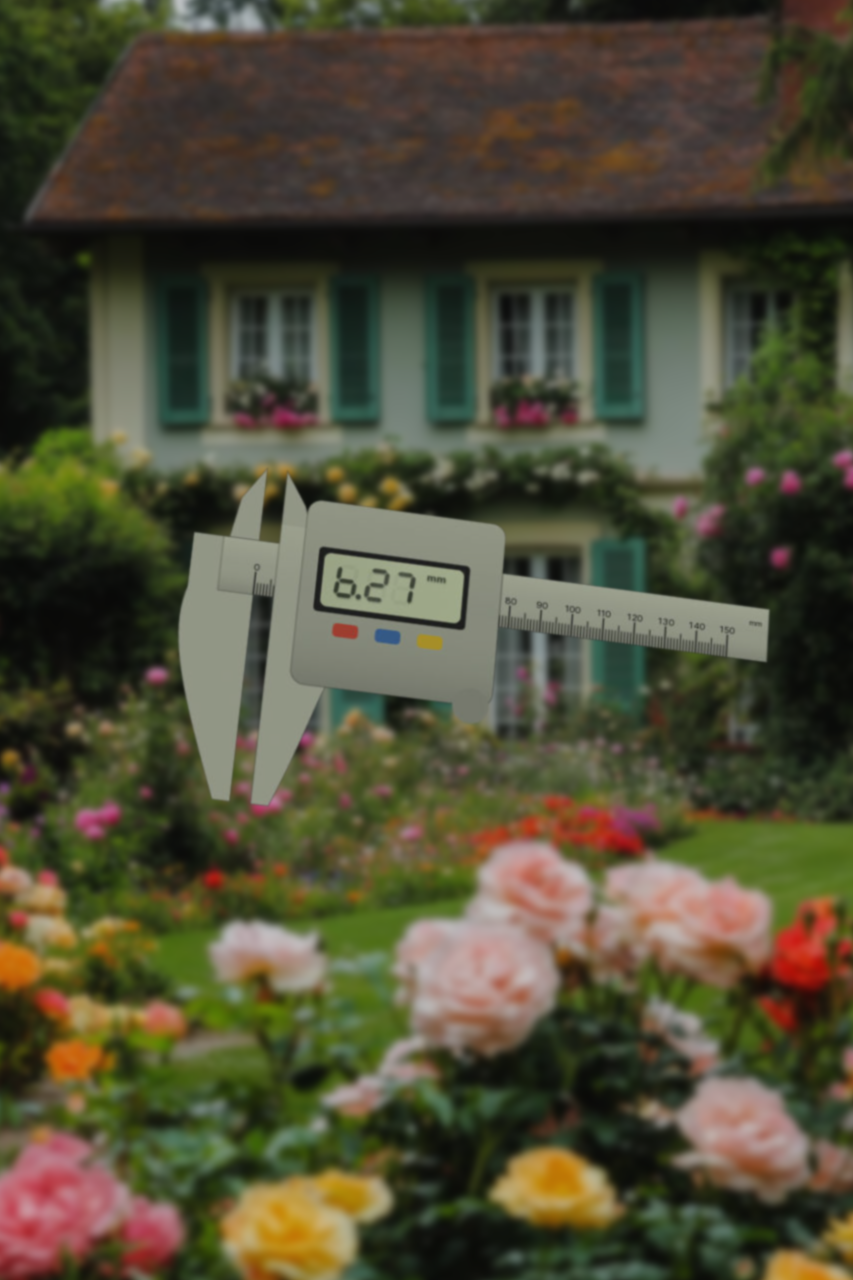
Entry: **6.27** mm
